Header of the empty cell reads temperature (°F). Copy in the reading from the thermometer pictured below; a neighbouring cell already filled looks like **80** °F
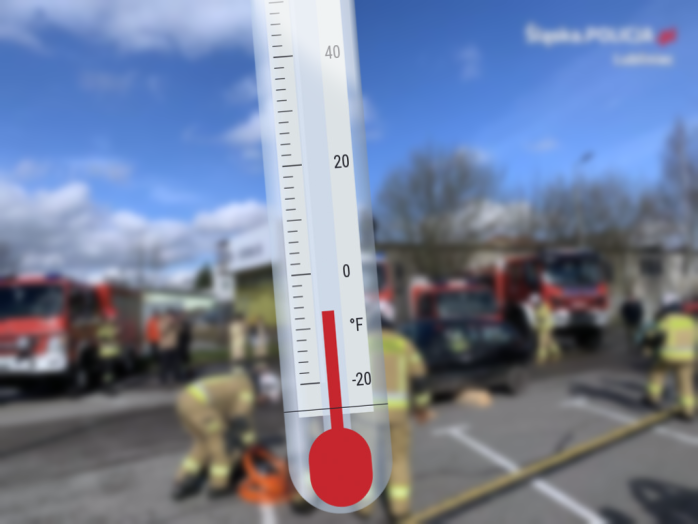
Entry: **-7** °F
